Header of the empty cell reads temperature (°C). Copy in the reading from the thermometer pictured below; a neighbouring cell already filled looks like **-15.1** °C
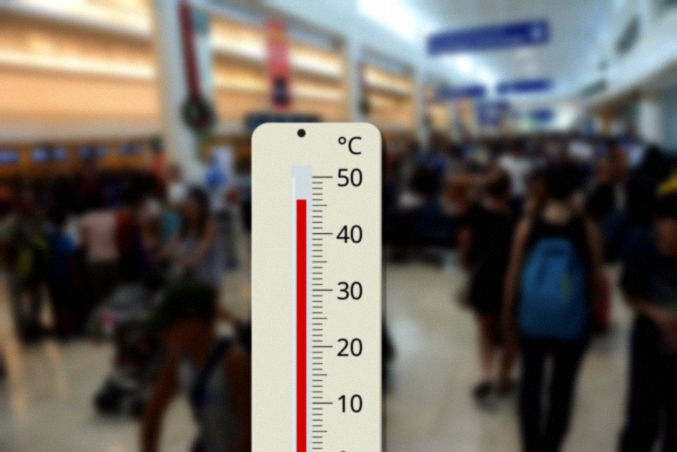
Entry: **46** °C
